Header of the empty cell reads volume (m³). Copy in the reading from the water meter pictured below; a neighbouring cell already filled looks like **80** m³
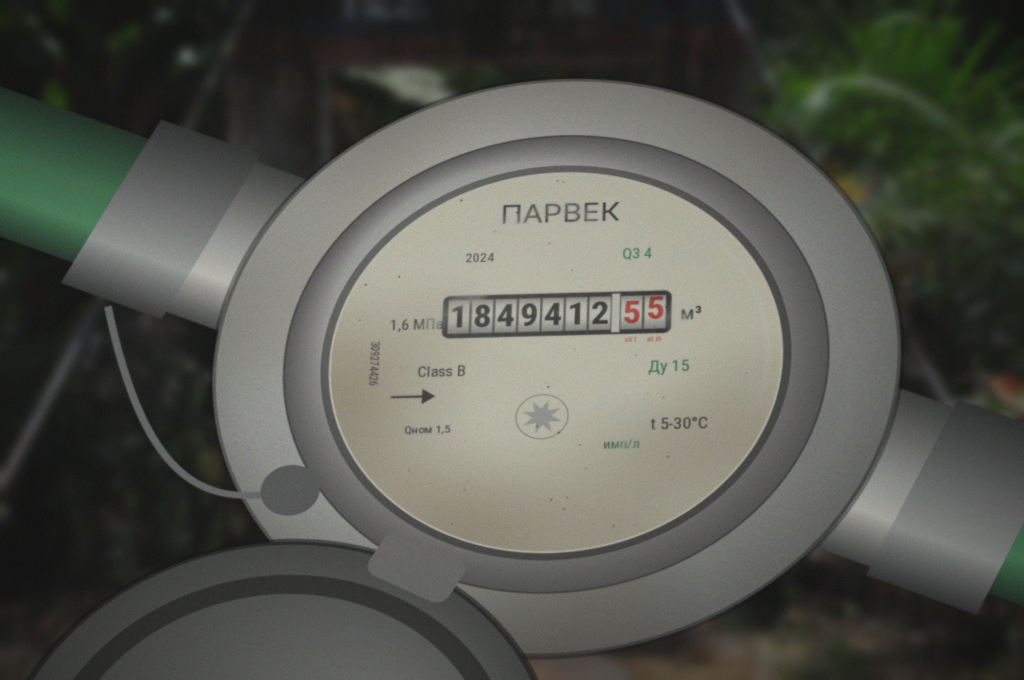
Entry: **1849412.55** m³
